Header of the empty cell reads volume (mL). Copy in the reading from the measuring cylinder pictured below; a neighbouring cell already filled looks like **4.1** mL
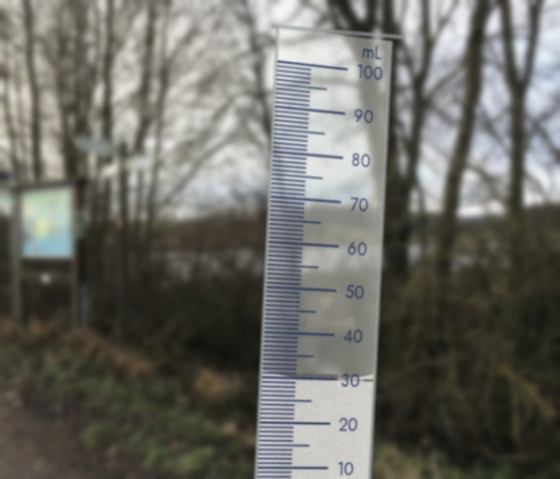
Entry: **30** mL
